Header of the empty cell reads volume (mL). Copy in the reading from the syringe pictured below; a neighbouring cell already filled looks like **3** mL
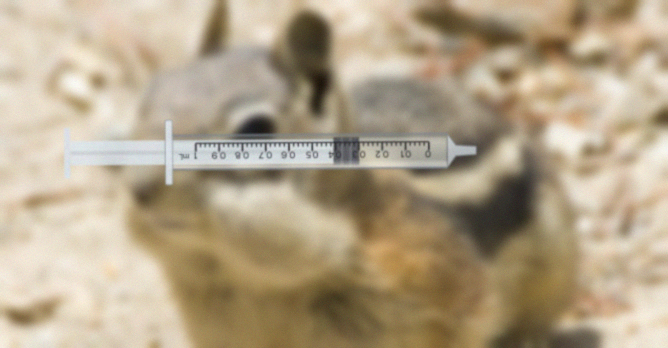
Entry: **0.3** mL
